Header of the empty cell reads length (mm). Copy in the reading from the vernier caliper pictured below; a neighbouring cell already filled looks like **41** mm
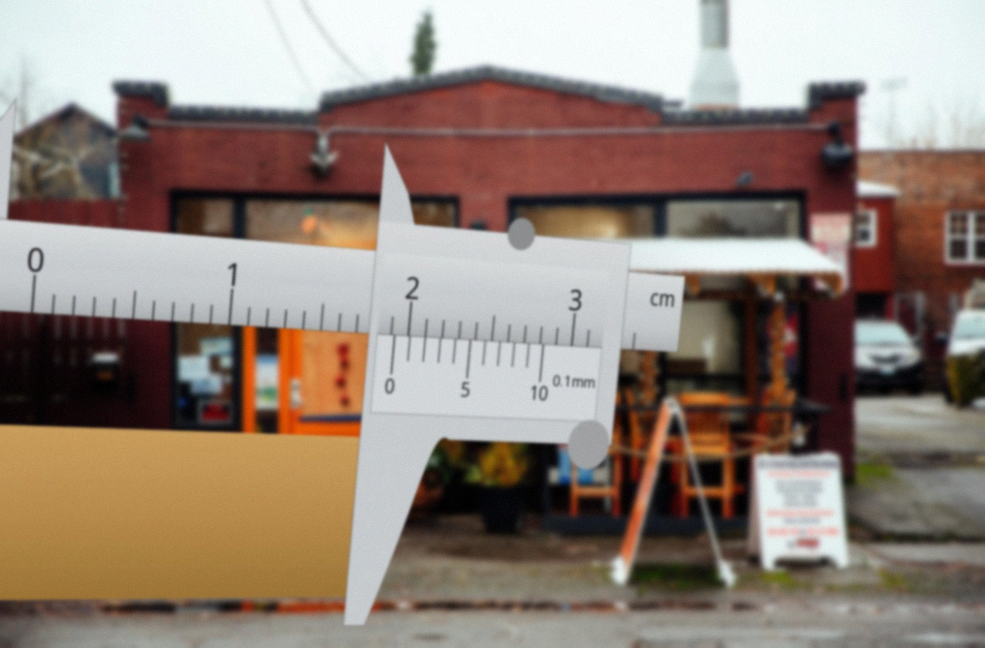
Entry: **19.2** mm
